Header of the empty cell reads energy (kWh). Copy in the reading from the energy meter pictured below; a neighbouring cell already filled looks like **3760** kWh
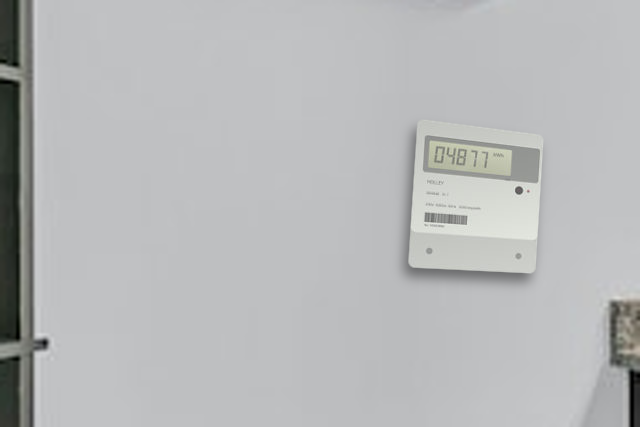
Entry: **4877** kWh
